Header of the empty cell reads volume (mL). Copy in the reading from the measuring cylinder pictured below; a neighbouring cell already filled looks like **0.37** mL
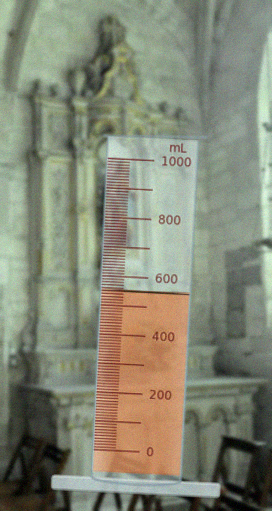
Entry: **550** mL
